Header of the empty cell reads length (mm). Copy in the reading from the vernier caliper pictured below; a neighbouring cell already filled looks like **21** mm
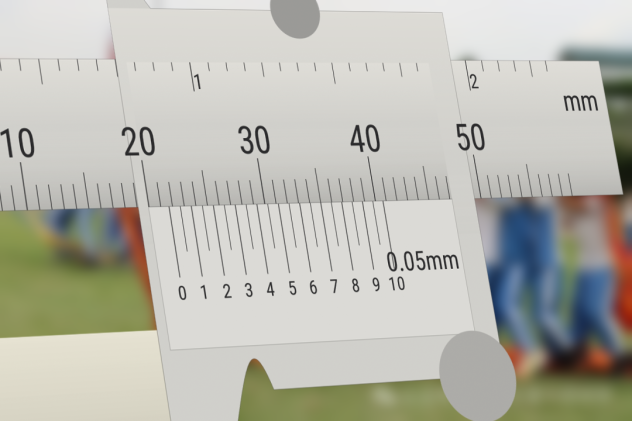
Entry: **21.7** mm
